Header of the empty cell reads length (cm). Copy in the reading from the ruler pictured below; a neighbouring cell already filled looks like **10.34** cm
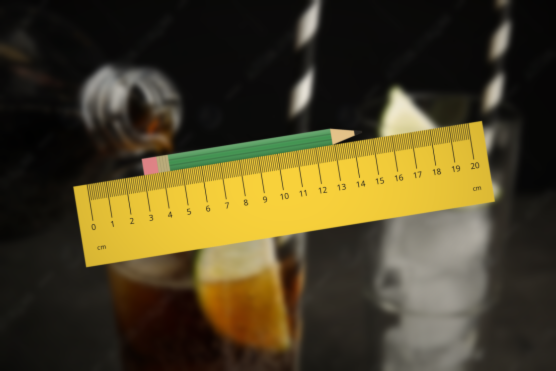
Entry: **11.5** cm
